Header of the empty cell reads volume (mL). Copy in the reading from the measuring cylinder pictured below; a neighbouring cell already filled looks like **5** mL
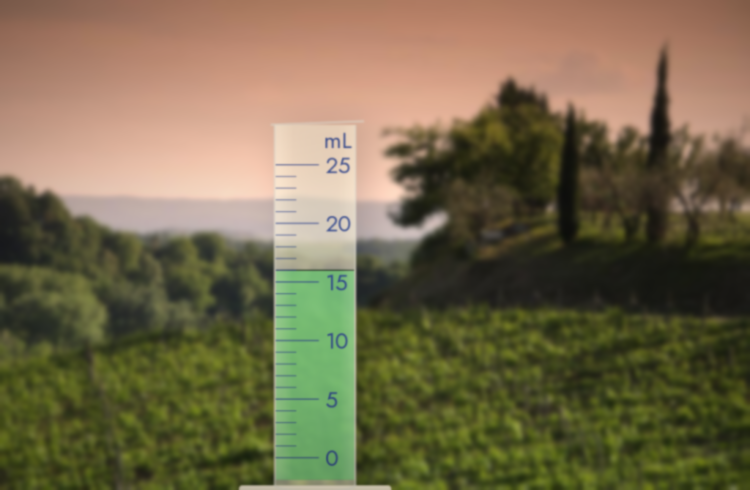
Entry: **16** mL
